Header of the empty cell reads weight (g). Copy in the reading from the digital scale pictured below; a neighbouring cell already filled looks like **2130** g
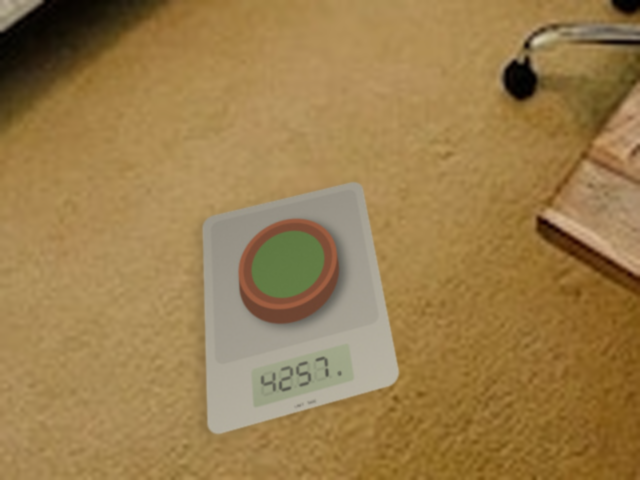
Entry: **4257** g
